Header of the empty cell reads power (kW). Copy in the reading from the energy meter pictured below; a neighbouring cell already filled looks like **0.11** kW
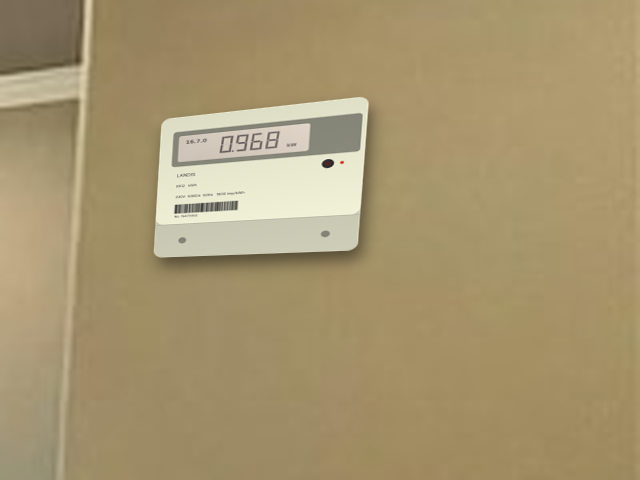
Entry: **0.968** kW
